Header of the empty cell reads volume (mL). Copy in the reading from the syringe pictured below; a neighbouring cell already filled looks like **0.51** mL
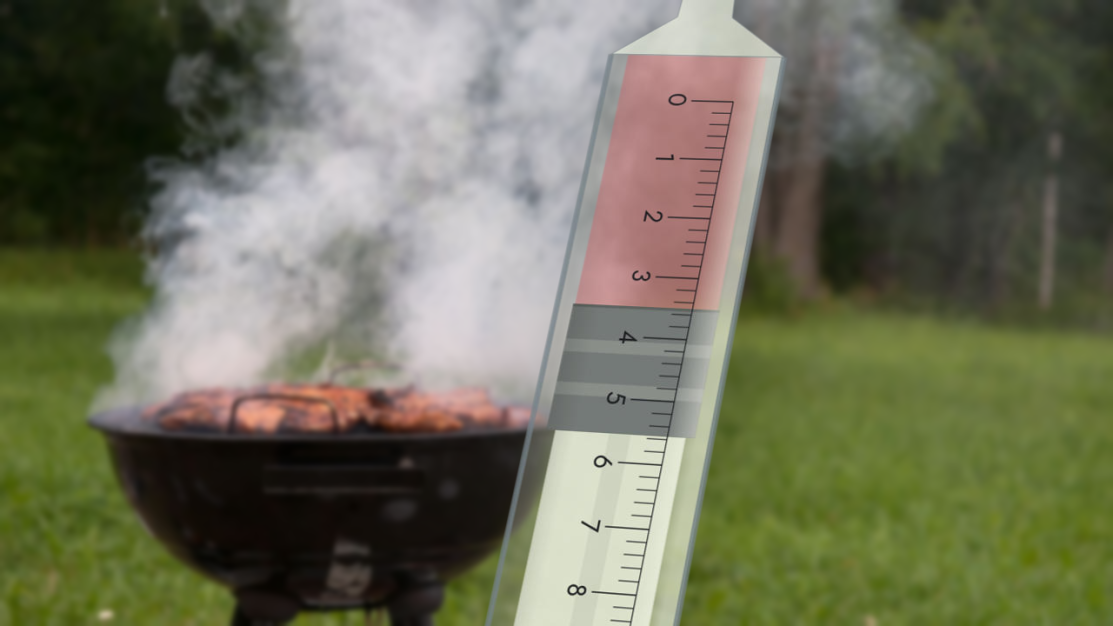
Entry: **3.5** mL
